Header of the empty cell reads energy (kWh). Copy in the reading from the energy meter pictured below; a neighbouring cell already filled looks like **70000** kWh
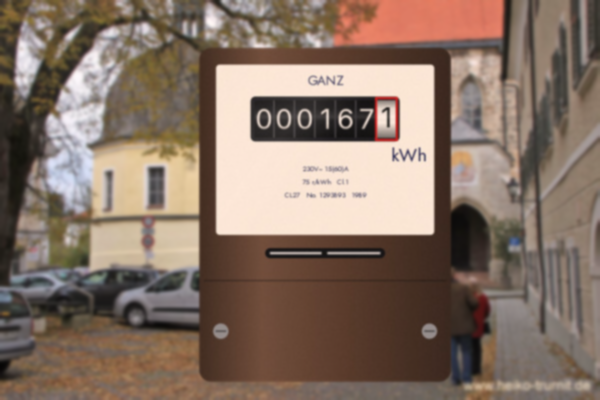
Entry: **167.1** kWh
